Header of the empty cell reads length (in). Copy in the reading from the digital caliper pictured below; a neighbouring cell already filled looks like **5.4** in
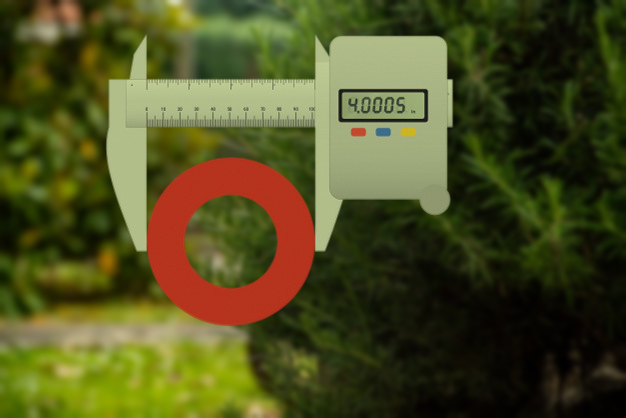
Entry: **4.0005** in
